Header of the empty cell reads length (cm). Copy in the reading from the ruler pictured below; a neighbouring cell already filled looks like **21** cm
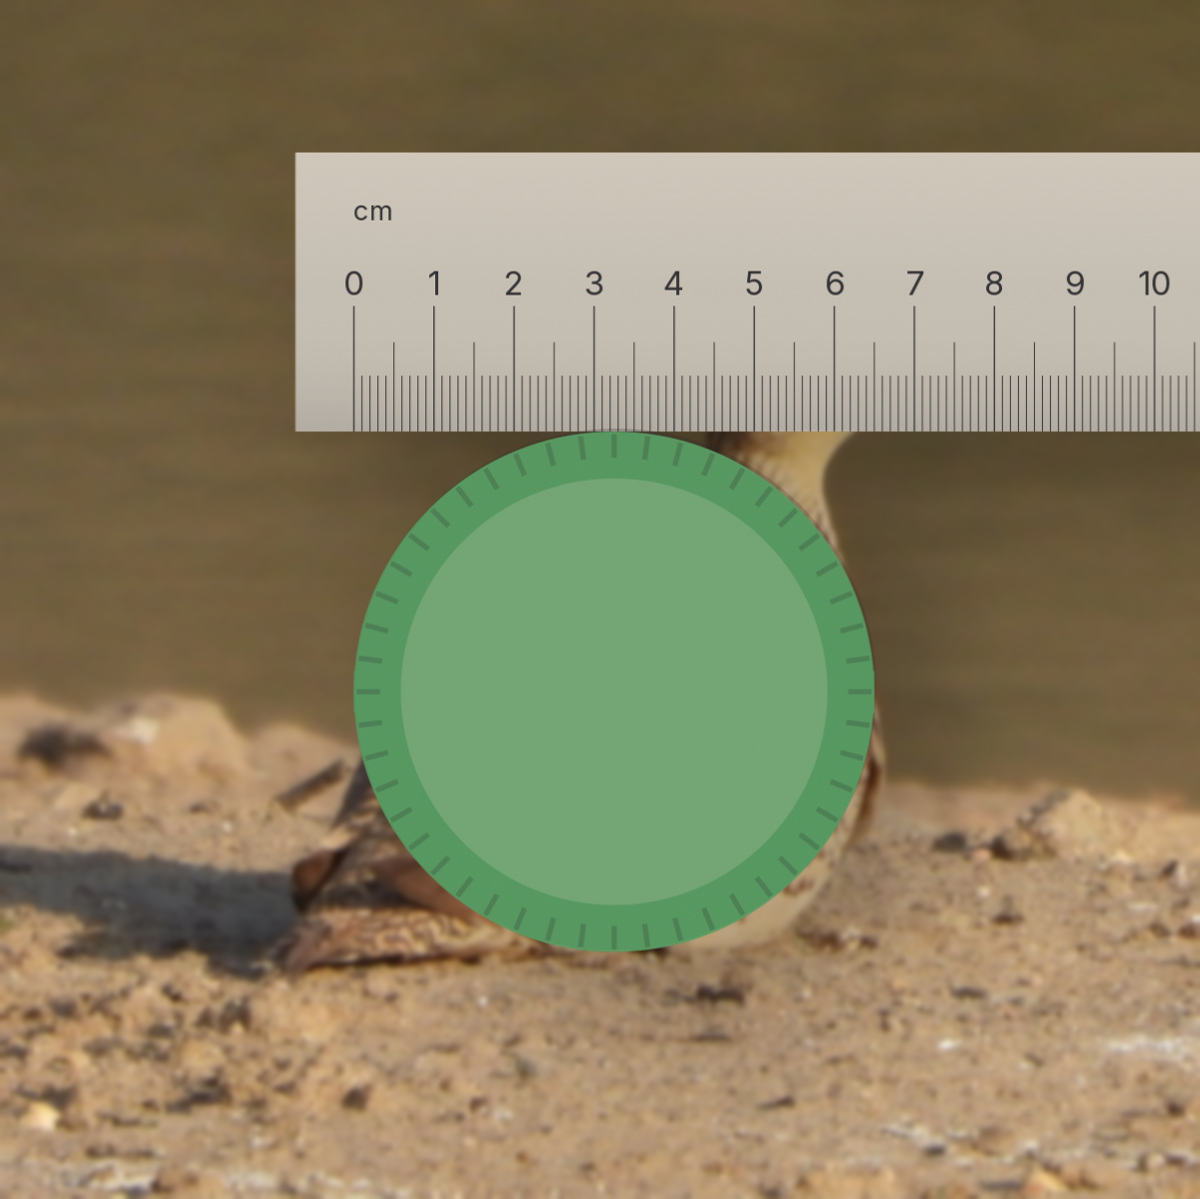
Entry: **6.5** cm
